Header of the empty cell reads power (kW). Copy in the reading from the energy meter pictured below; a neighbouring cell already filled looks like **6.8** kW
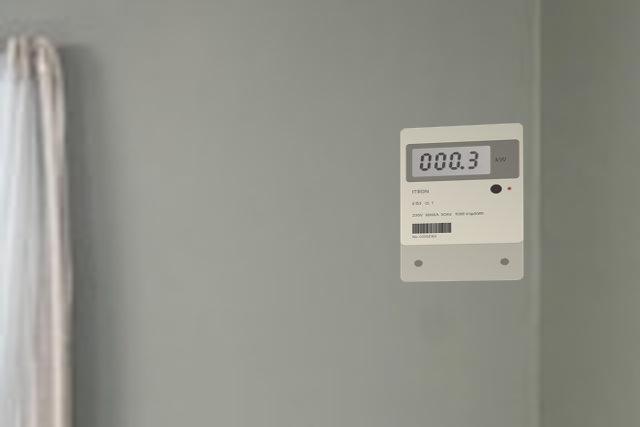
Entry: **0.3** kW
